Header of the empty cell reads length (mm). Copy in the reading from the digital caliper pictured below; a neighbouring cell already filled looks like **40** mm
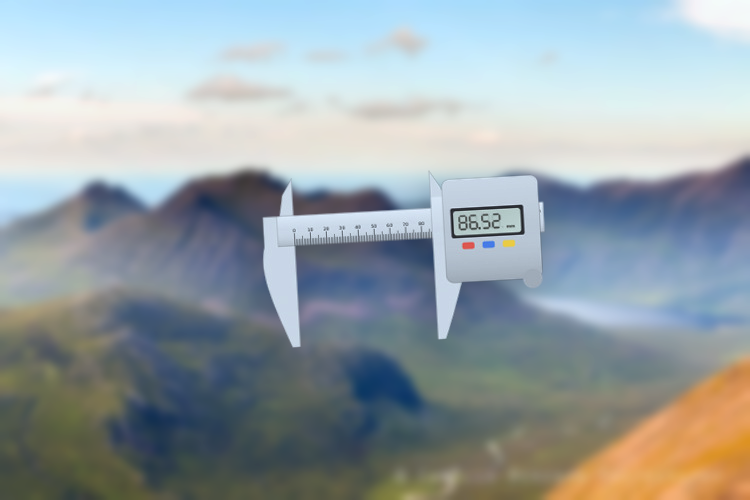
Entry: **86.52** mm
